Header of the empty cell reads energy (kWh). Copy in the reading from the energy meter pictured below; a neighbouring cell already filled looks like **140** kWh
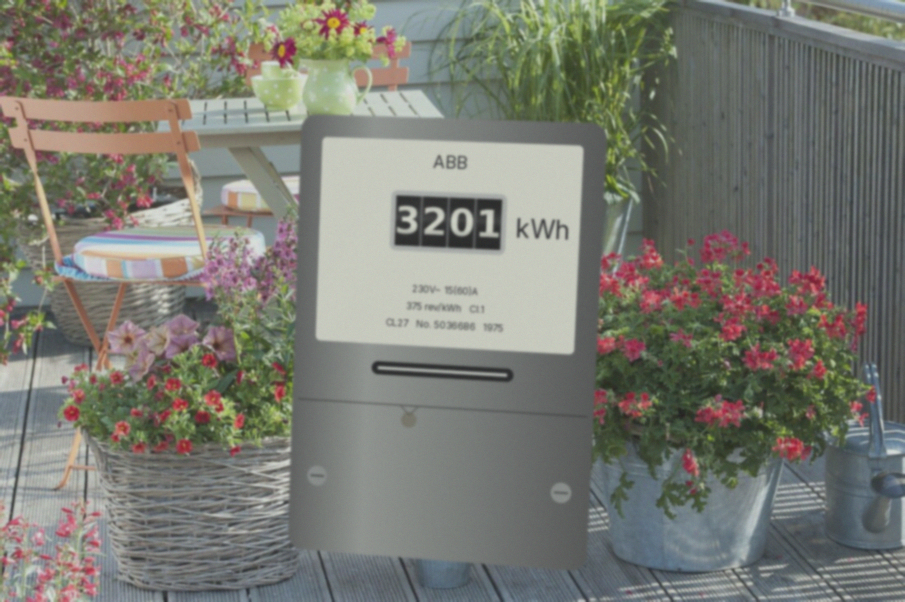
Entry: **3201** kWh
